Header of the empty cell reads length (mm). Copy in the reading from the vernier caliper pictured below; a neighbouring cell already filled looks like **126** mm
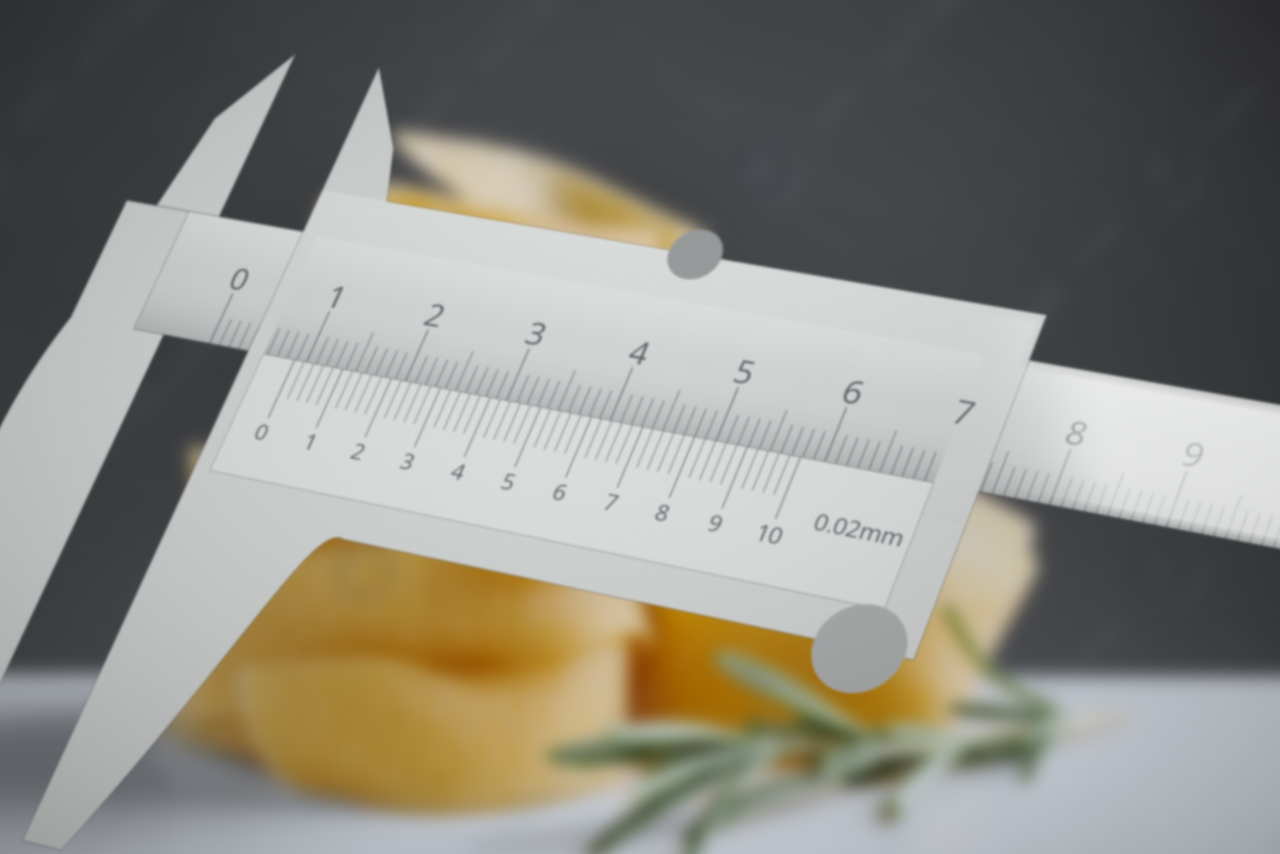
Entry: **8.8** mm
